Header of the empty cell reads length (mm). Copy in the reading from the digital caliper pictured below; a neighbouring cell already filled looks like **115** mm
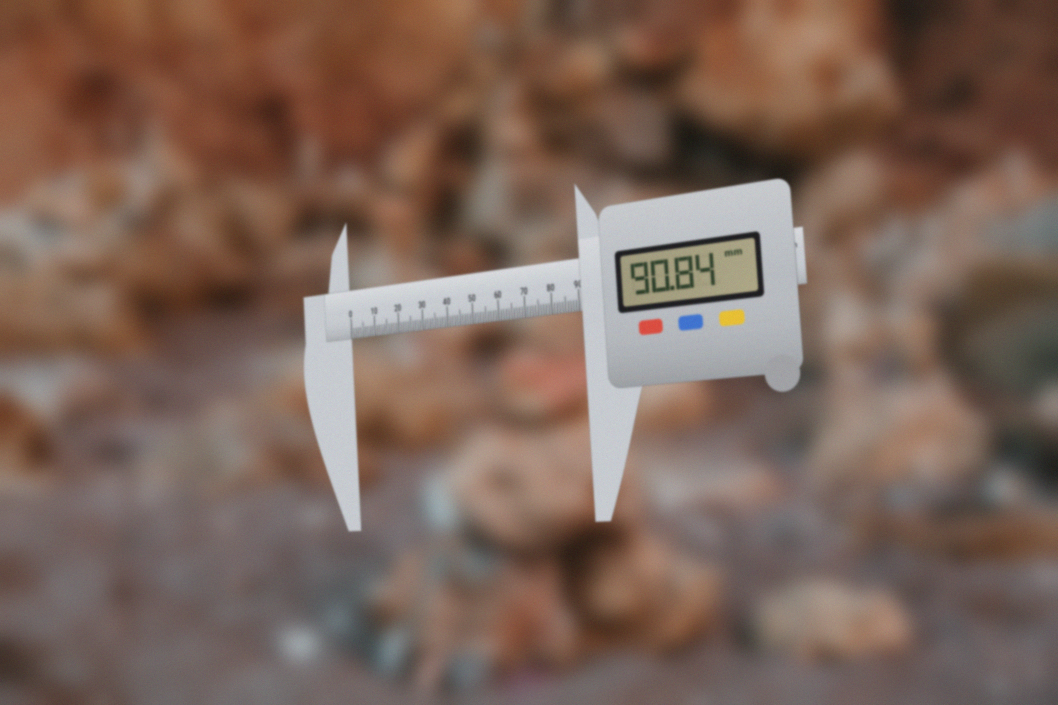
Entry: **90.84** mm
